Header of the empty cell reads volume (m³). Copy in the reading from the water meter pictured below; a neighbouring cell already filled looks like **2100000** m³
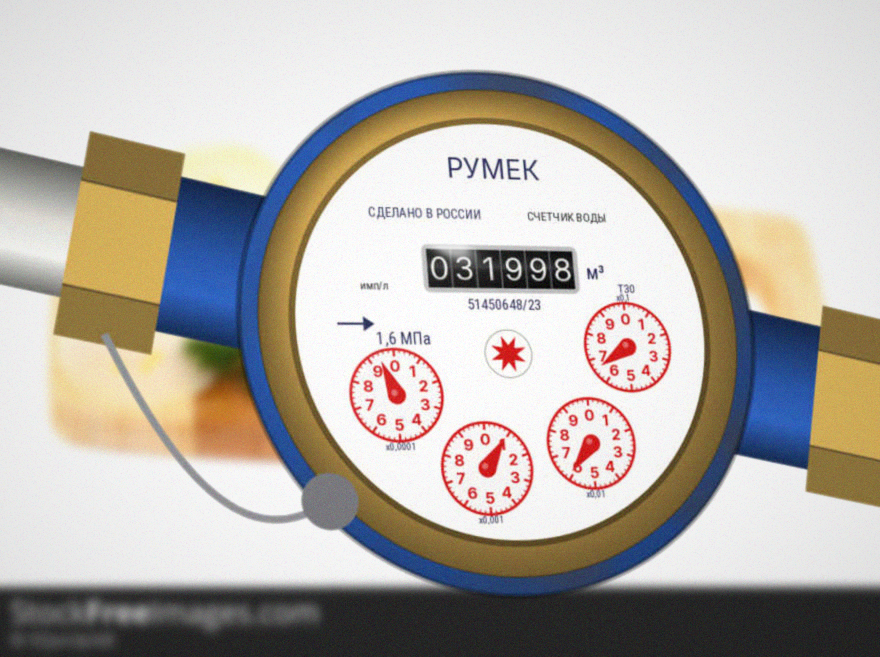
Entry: **31998.6609** m³
